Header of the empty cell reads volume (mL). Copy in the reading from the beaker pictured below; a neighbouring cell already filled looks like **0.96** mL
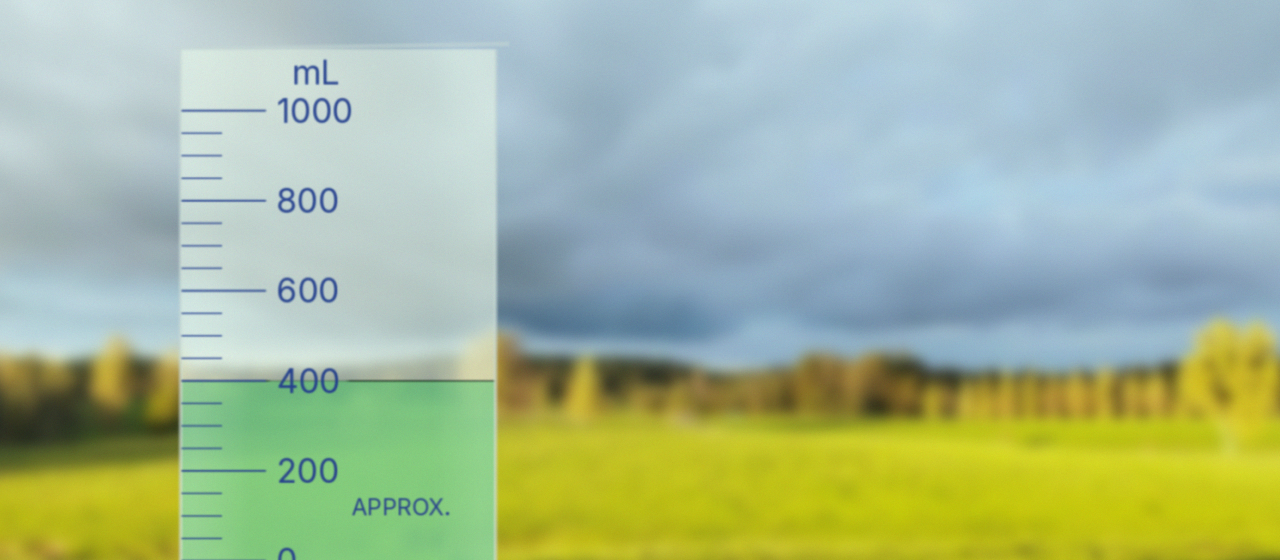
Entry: **400** mL
